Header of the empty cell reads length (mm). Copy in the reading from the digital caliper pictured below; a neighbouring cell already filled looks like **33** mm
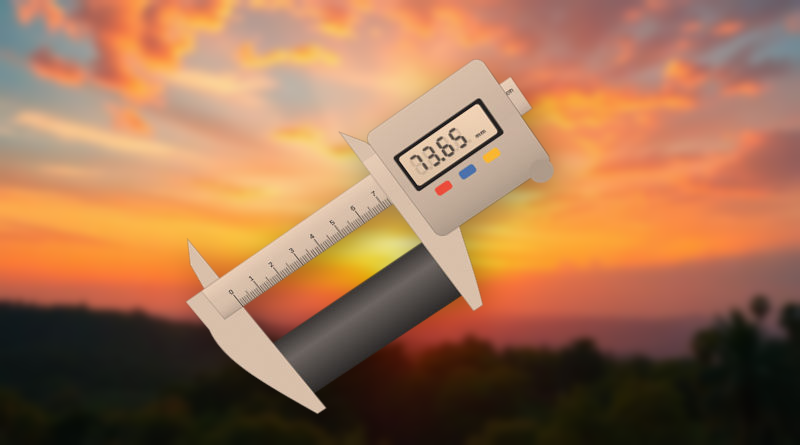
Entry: **73.65** mm
